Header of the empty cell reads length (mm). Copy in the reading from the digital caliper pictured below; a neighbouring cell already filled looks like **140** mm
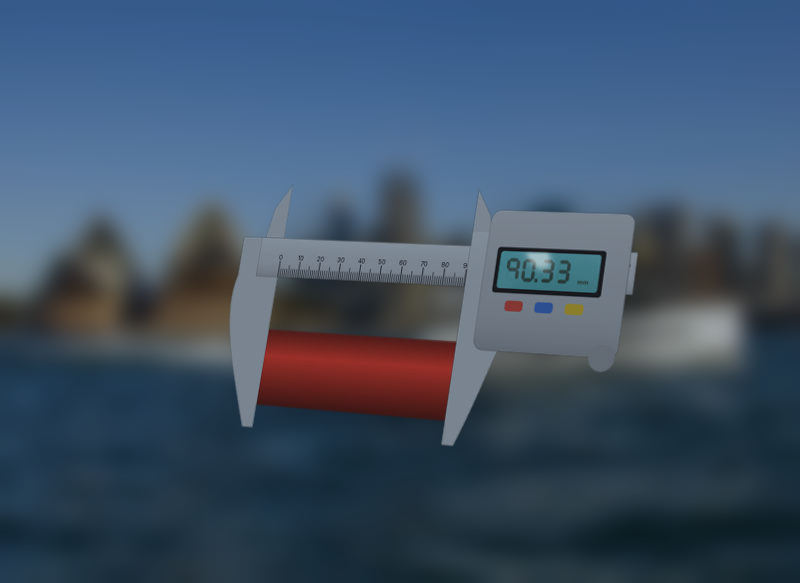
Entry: **90.33** mm
